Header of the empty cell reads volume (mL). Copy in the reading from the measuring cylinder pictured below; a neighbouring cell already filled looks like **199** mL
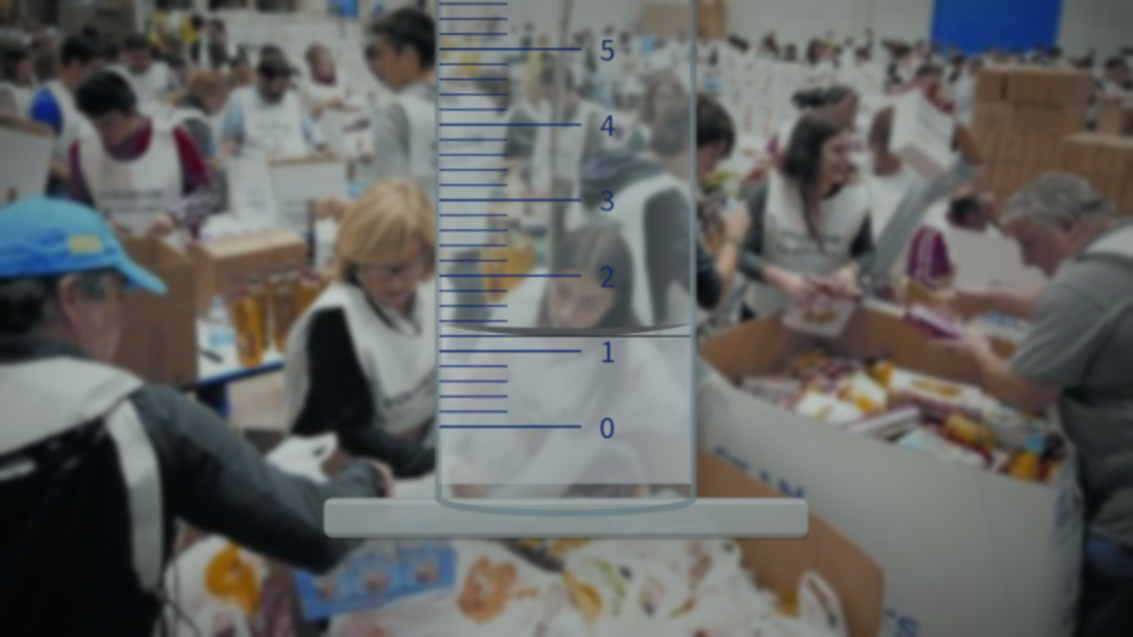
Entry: **1.2** mL
